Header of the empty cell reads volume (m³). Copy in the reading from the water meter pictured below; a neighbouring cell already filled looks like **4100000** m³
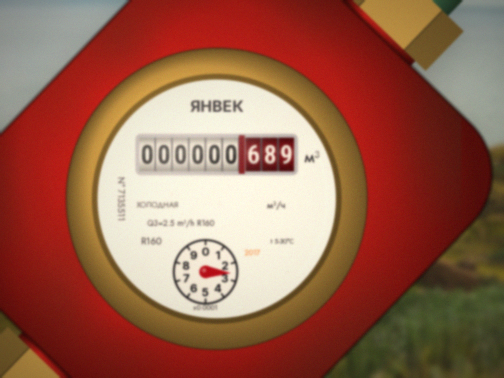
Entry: **0.6892** m³
